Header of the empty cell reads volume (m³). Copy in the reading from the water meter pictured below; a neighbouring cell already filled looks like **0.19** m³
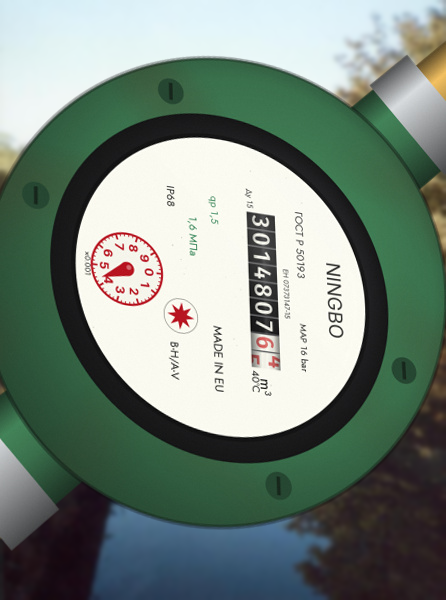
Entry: **3014807.644** m³
